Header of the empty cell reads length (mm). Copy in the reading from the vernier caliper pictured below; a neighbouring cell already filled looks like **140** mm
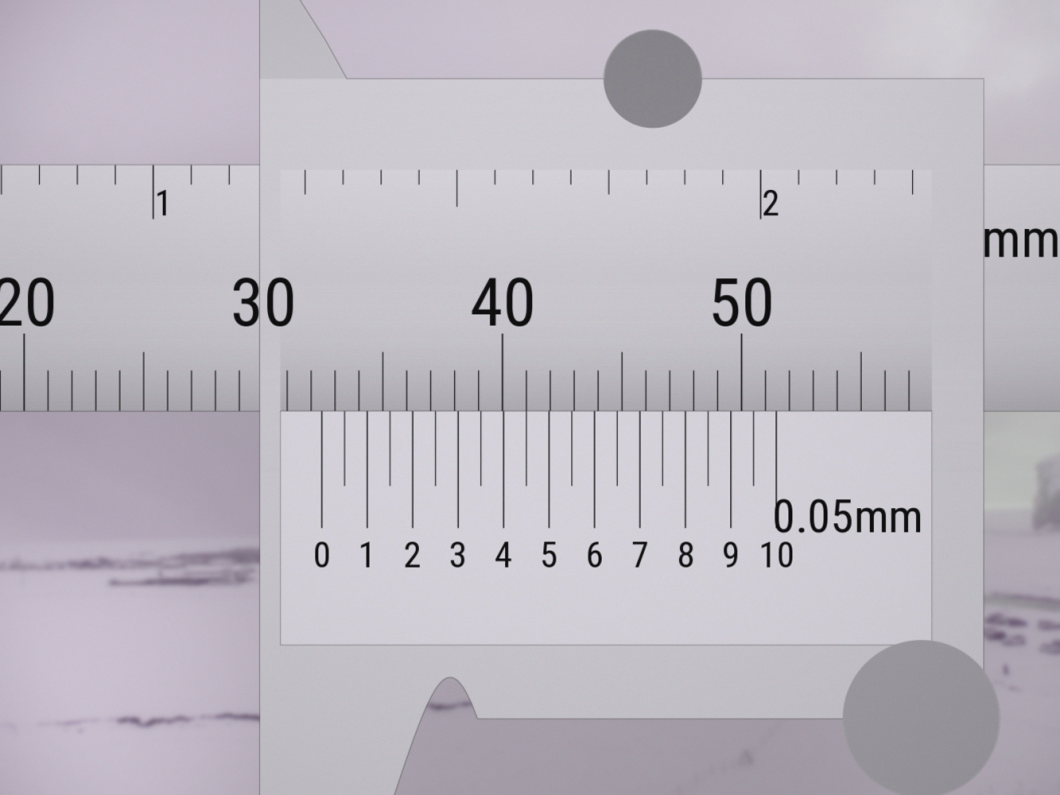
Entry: **32.45** mm
